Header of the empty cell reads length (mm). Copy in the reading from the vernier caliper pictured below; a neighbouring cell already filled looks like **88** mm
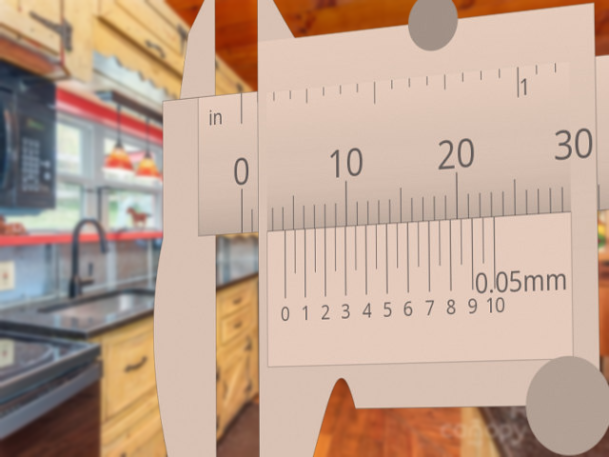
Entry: **4.2** mm
